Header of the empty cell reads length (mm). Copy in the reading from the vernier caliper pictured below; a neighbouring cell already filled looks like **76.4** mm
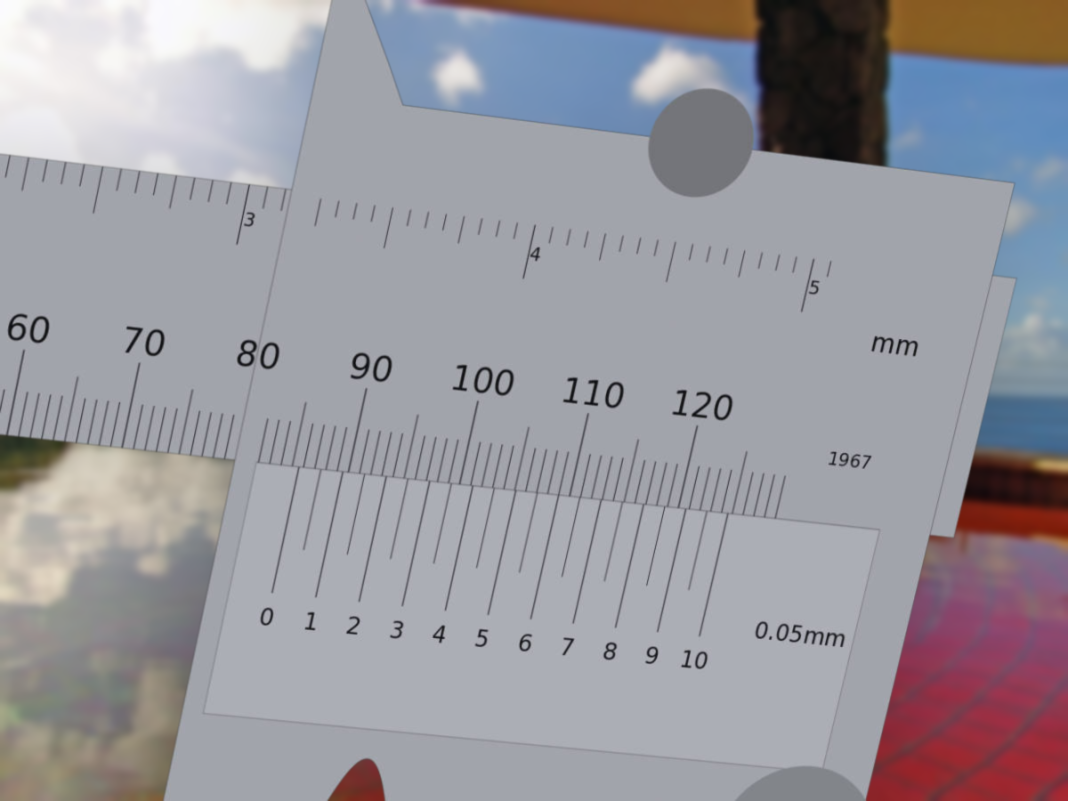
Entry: **85.6** mm
